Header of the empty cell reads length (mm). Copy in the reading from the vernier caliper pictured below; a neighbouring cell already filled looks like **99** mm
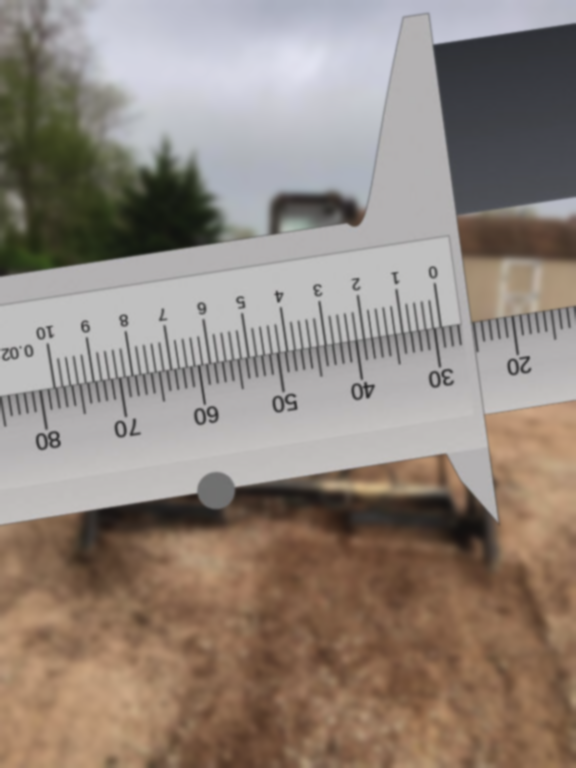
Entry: **29.2** mm
